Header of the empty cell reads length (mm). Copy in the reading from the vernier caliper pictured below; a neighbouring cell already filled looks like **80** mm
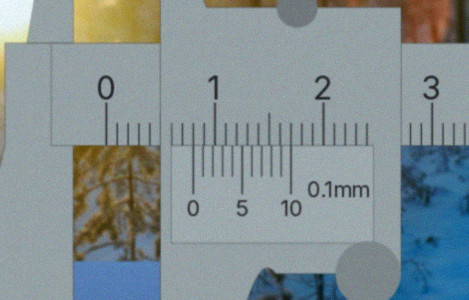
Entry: **8.0** mm
